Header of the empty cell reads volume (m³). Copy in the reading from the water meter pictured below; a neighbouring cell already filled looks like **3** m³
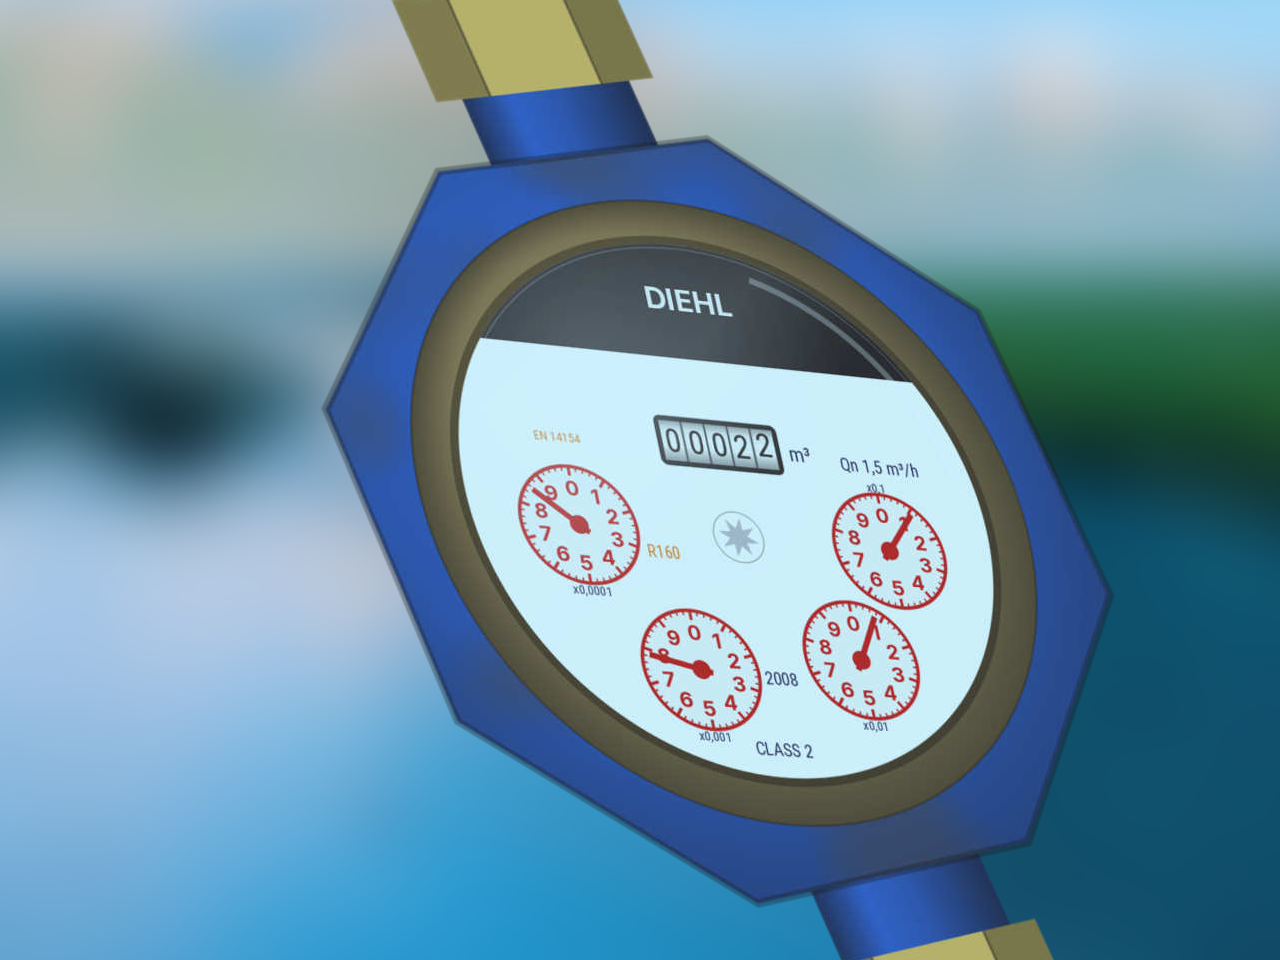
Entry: **22.1078** m³
